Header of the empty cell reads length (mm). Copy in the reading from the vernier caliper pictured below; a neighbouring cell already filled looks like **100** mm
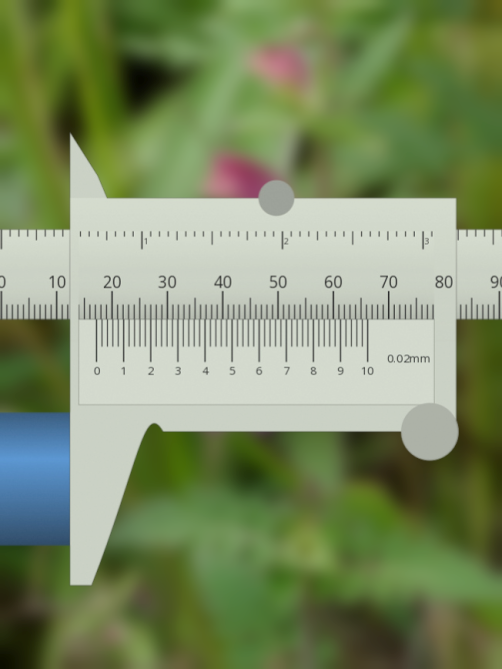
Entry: **17.2** mm
